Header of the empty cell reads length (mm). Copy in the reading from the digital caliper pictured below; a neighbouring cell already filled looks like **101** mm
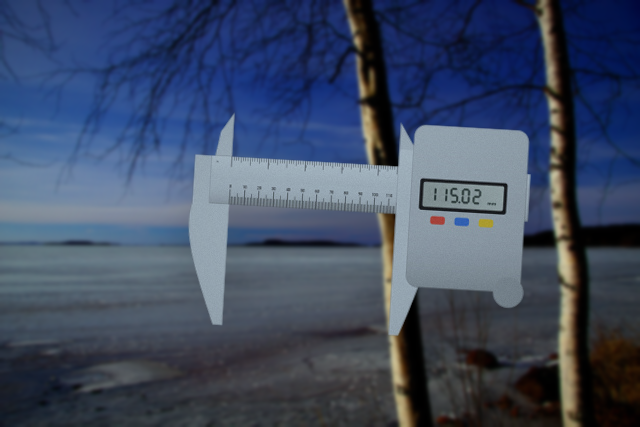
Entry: **115.02** mm
